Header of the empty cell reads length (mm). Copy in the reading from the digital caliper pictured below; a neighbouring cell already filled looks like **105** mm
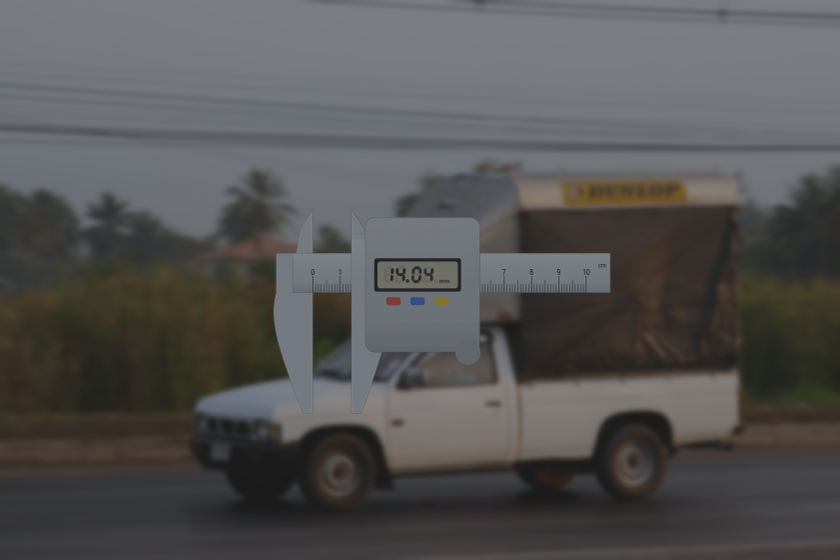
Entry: **14.04** mm
